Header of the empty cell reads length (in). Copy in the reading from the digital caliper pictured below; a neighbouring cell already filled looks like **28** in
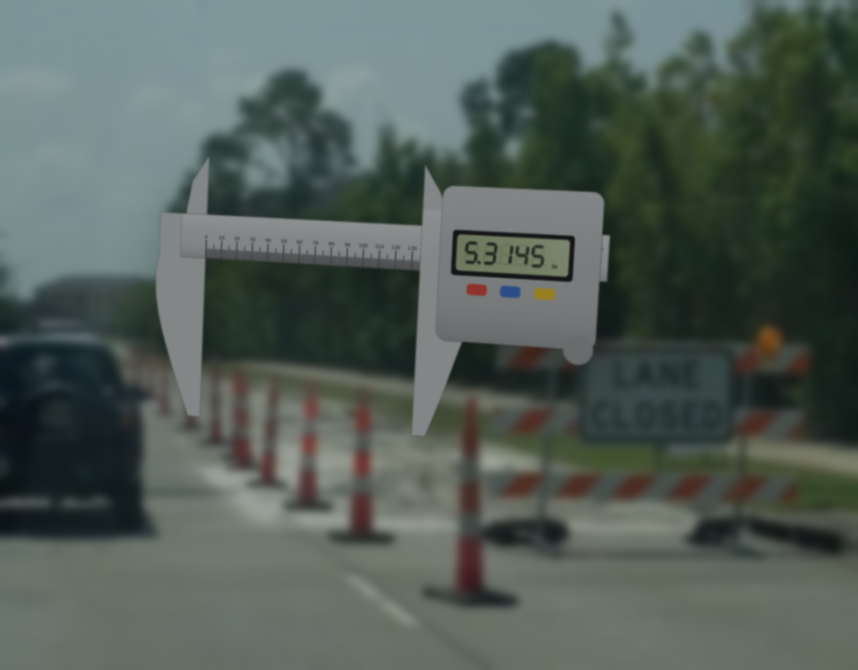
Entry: **5.3145** in
